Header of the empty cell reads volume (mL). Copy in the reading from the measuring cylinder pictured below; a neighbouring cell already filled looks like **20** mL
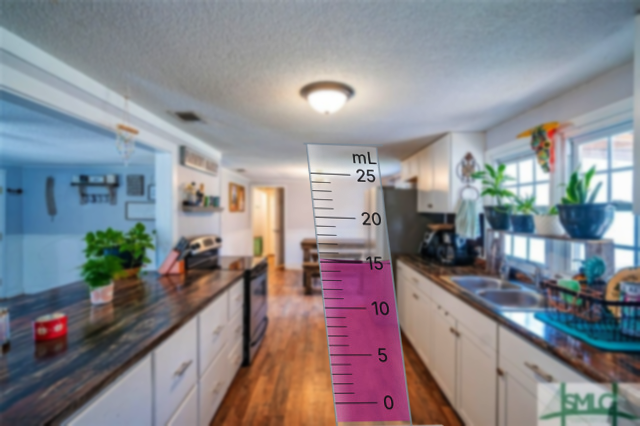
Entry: **15** mL
